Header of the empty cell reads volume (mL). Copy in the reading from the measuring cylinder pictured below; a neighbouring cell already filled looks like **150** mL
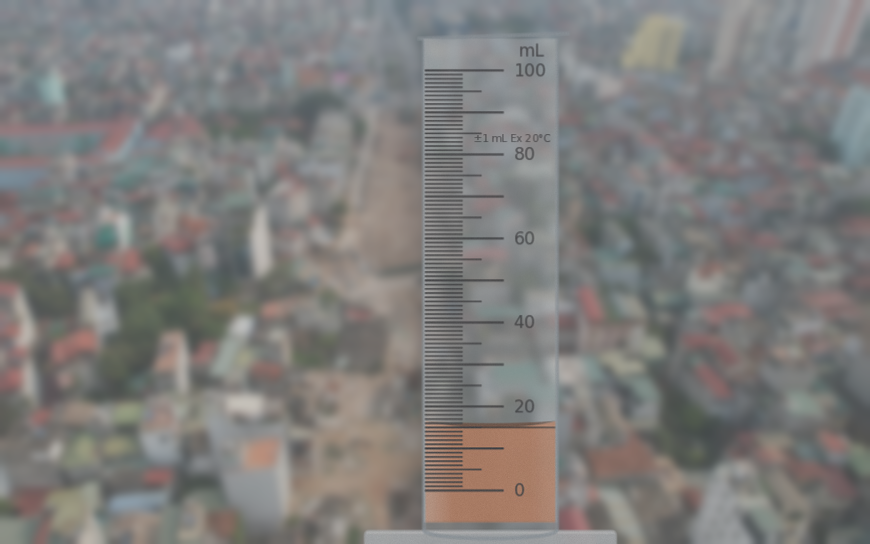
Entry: **15** mL
